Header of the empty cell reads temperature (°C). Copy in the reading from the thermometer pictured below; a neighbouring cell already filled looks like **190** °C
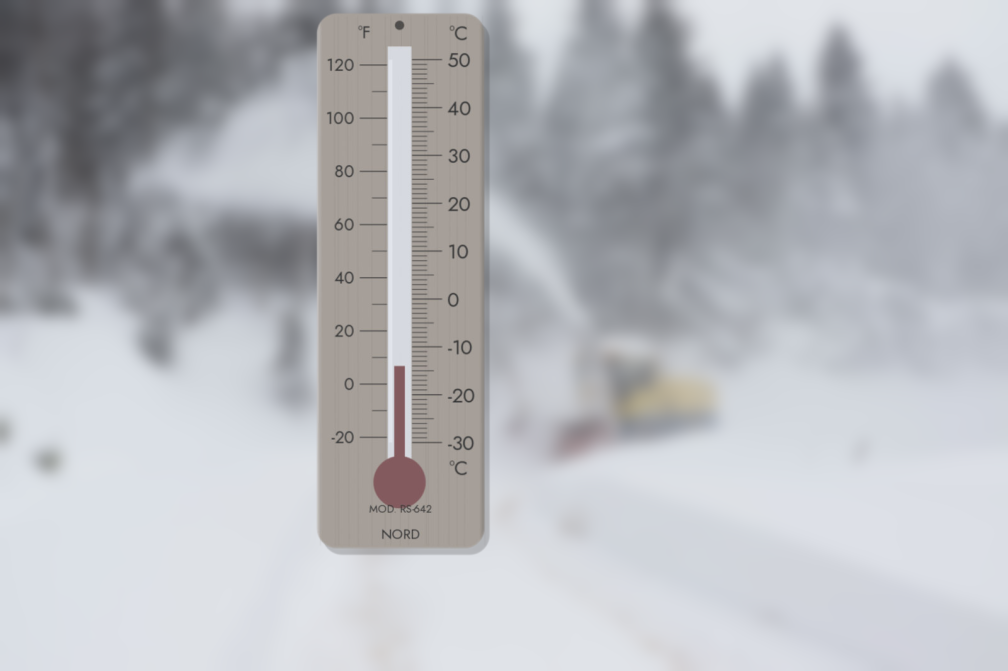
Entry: **-14** °C
